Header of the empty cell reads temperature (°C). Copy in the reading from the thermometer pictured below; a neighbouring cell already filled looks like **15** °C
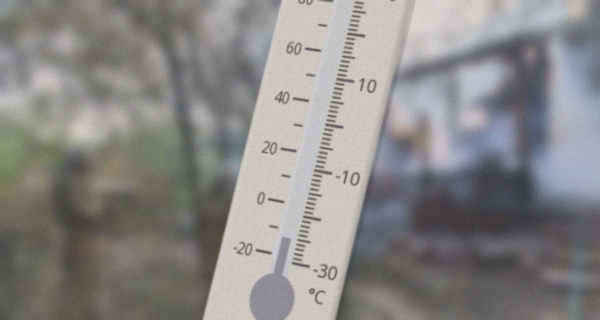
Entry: **-25** °C
